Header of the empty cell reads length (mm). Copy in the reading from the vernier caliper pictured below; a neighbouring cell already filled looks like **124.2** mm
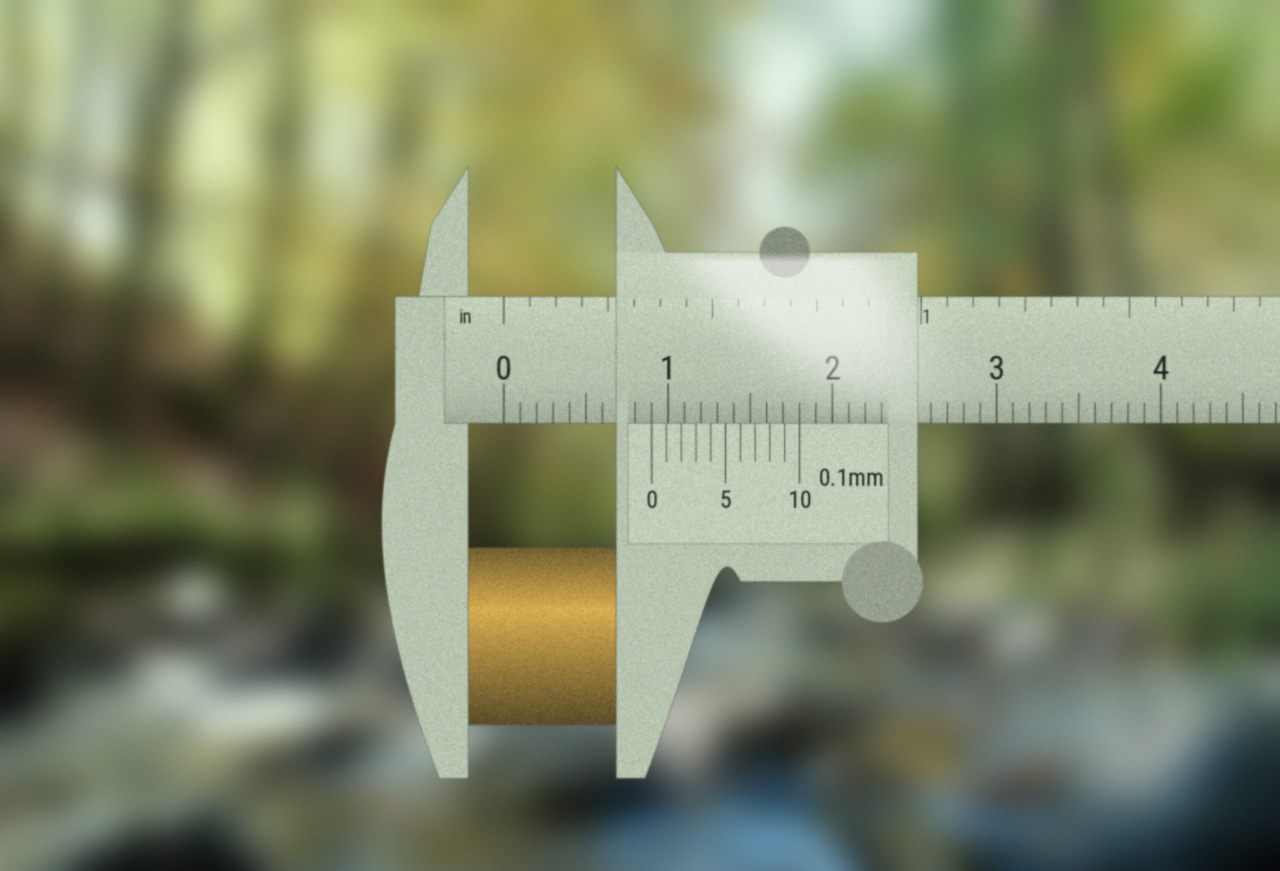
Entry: **9.0** mm
